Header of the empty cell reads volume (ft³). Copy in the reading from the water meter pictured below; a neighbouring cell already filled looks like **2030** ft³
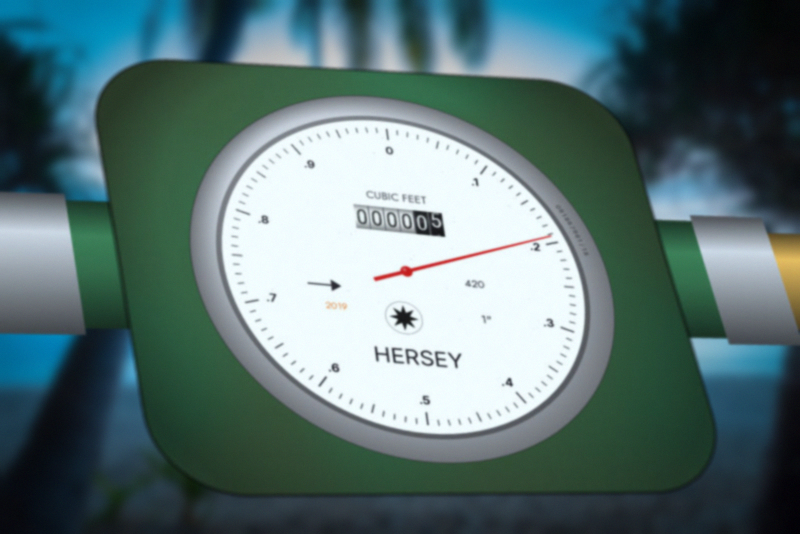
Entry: **5.19** ft³
